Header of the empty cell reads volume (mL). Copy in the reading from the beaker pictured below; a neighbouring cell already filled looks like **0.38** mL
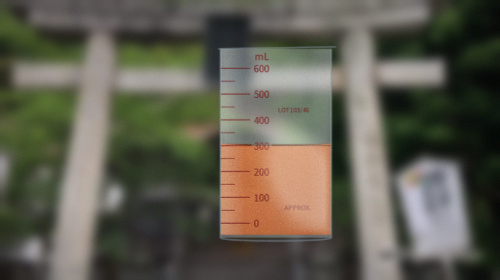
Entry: **300** mL
